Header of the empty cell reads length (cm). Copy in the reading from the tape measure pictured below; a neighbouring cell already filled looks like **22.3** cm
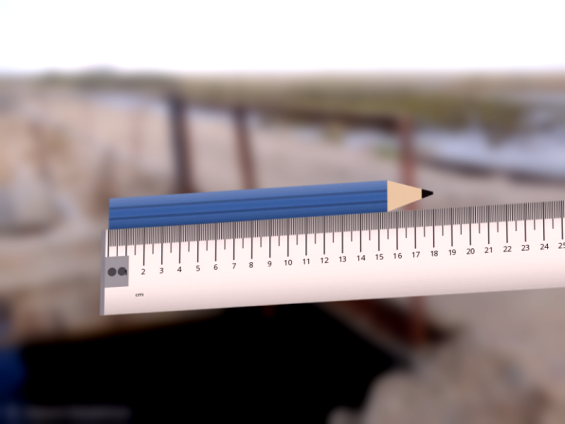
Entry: **18** cm
